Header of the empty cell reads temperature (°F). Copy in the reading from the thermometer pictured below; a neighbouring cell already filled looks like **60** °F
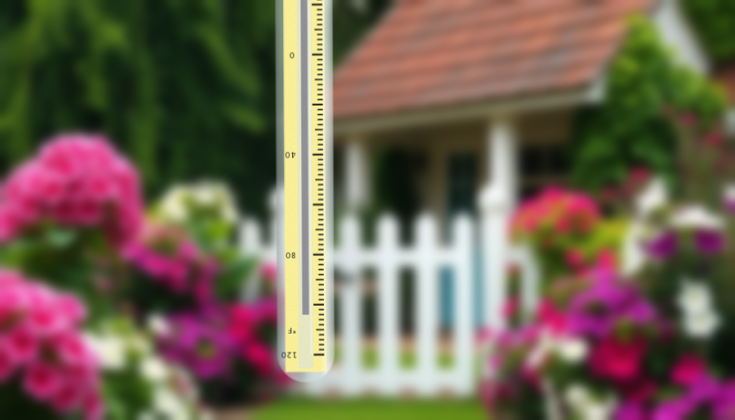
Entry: **104** °F
